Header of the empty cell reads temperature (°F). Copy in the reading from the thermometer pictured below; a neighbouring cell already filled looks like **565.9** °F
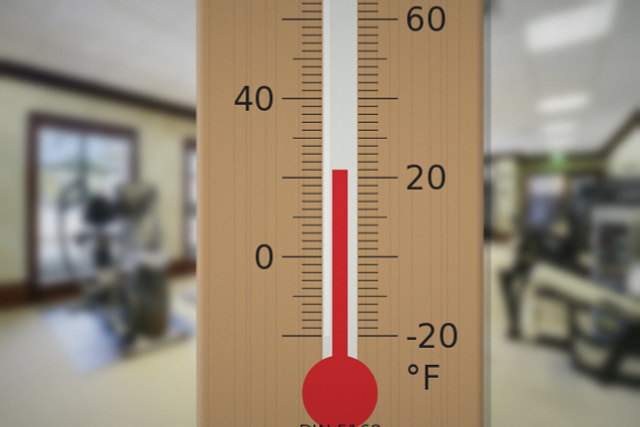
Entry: **22** °F
